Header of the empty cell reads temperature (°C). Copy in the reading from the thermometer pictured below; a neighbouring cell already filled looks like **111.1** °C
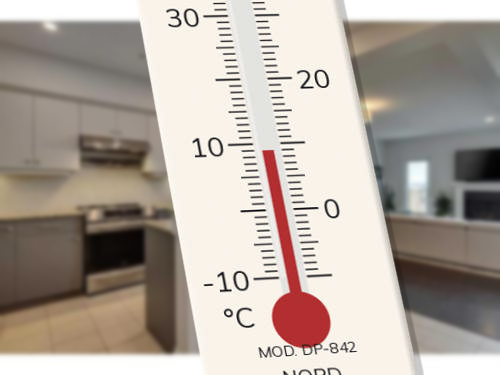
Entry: **9** °C
